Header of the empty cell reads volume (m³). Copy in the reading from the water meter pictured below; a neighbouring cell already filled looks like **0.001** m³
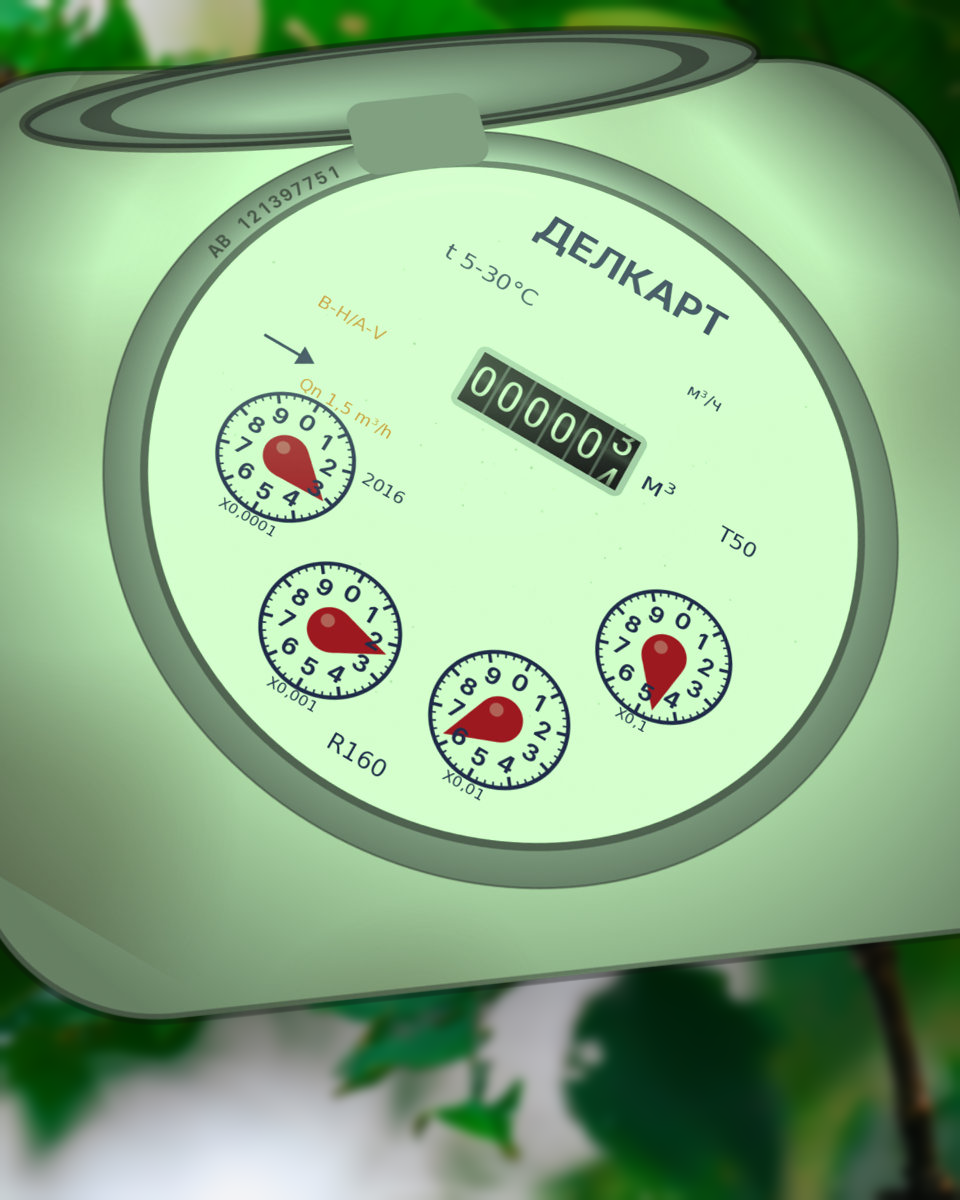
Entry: **3.4623** m³
